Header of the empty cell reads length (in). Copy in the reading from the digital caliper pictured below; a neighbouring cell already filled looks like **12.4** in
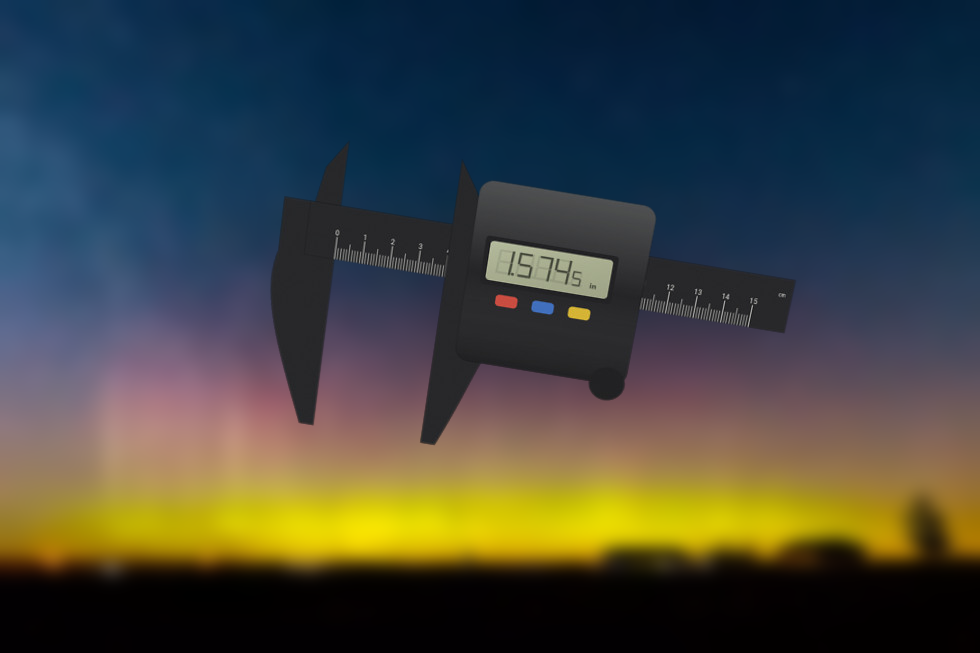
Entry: **1.5745** in
